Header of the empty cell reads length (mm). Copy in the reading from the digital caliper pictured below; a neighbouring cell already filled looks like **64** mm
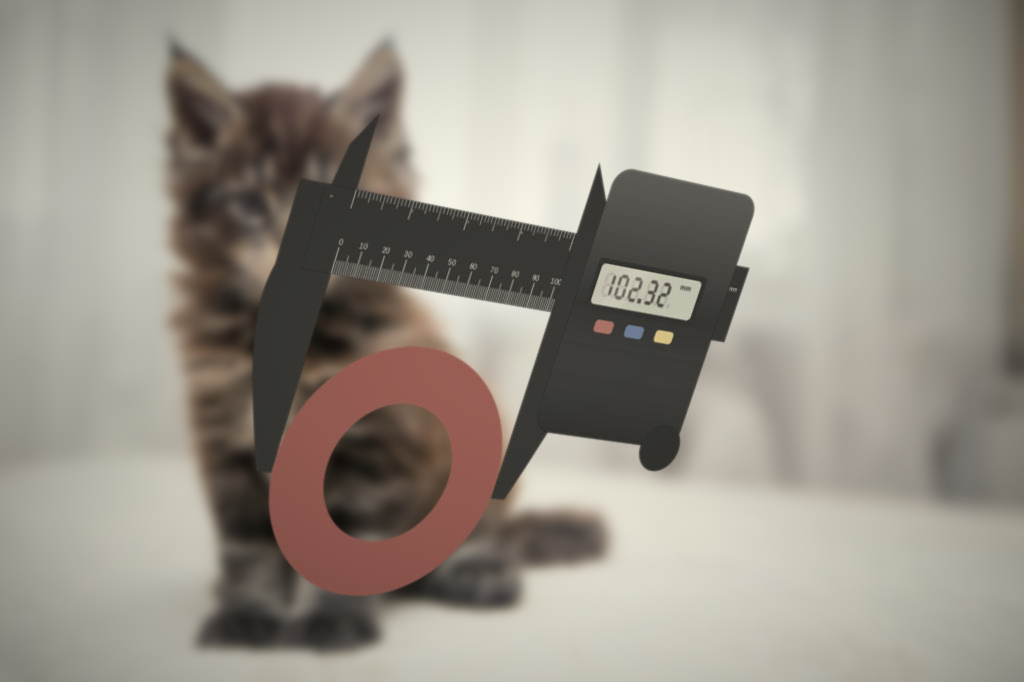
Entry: **102.32** mm
